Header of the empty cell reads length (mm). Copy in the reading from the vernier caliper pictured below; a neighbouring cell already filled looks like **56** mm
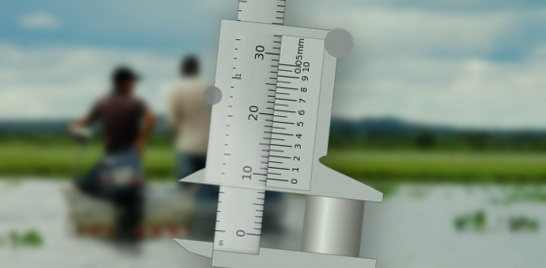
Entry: **9.4** mm
